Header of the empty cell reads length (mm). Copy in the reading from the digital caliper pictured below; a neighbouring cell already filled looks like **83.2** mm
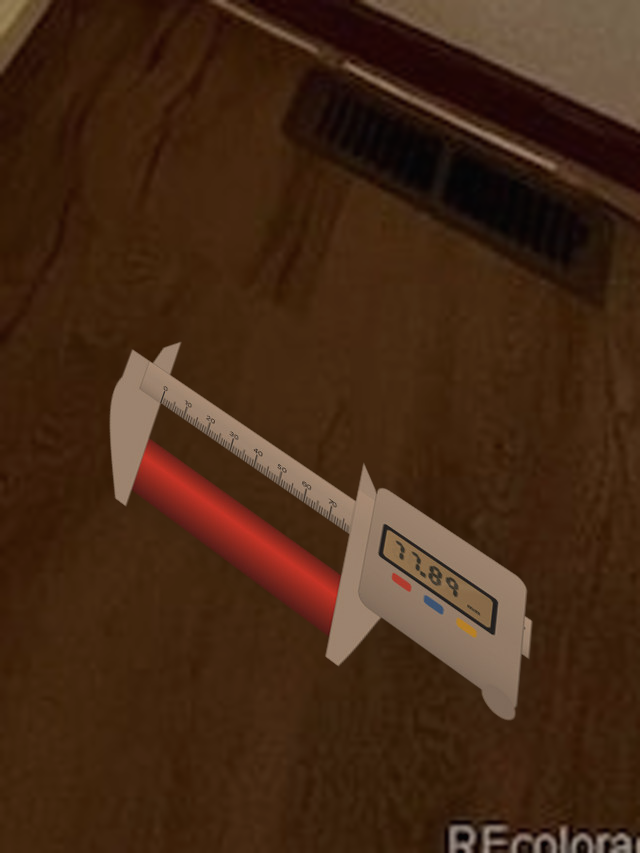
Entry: **77.89** mm
